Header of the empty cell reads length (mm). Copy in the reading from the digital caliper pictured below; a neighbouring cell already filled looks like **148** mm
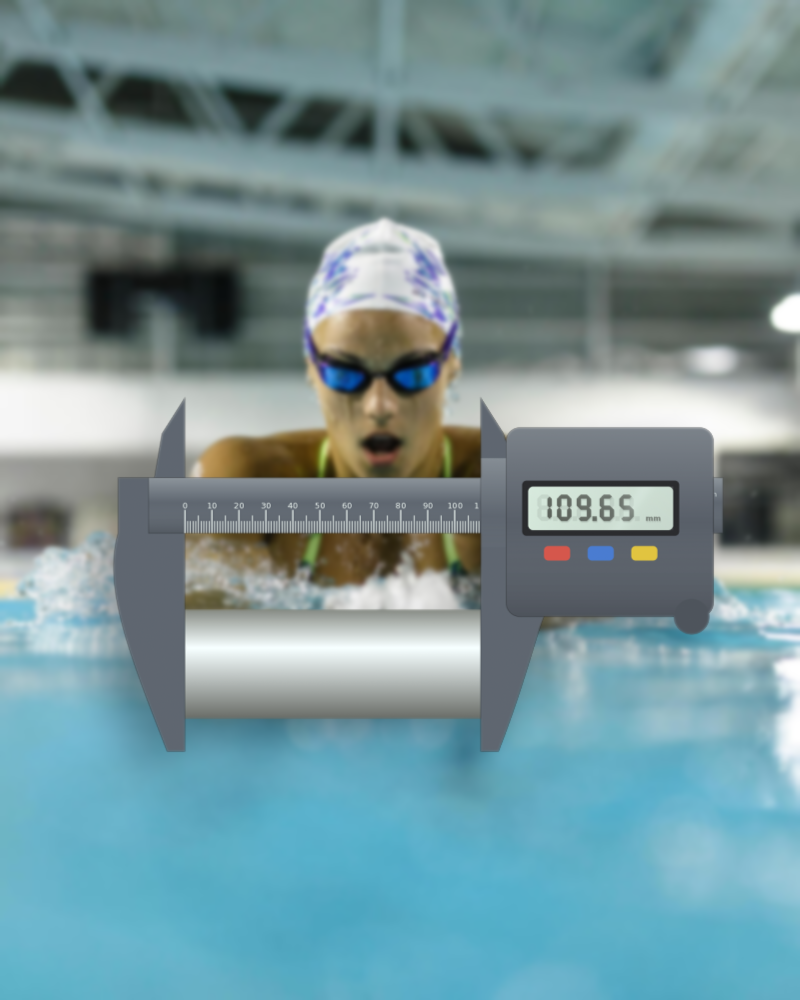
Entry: **109.65** mm
